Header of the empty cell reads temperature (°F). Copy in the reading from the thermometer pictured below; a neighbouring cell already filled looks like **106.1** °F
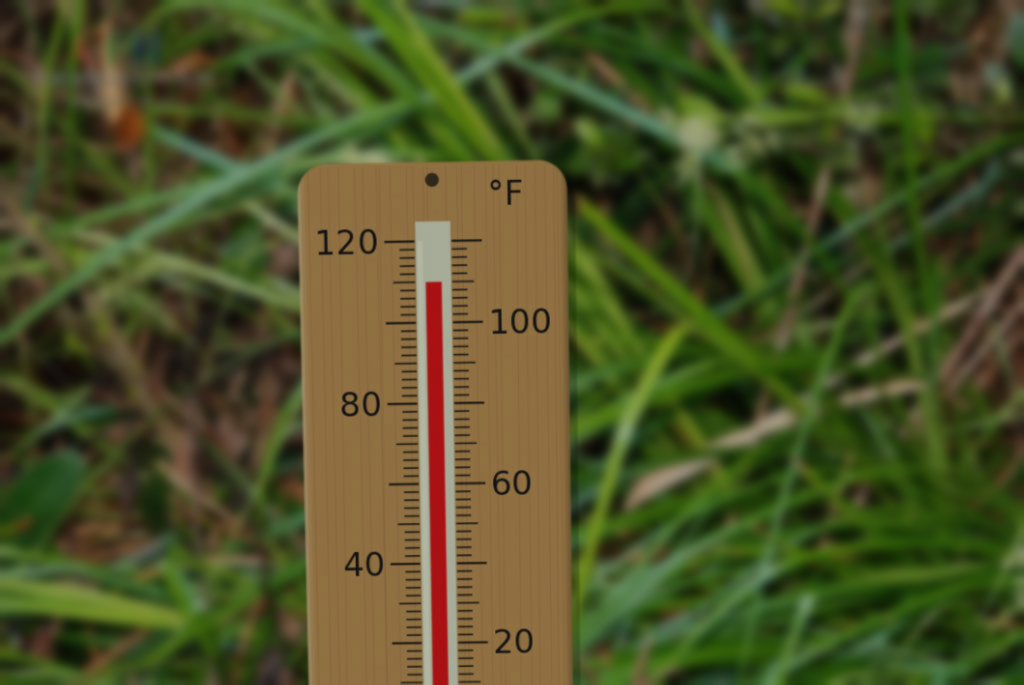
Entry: **110** °F
